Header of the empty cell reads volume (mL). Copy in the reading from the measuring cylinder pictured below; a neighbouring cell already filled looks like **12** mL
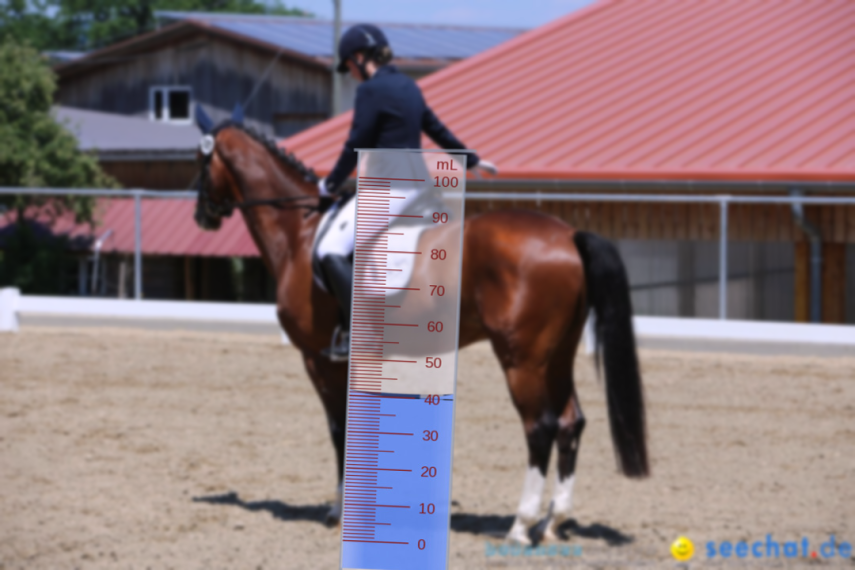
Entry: **40** mL
